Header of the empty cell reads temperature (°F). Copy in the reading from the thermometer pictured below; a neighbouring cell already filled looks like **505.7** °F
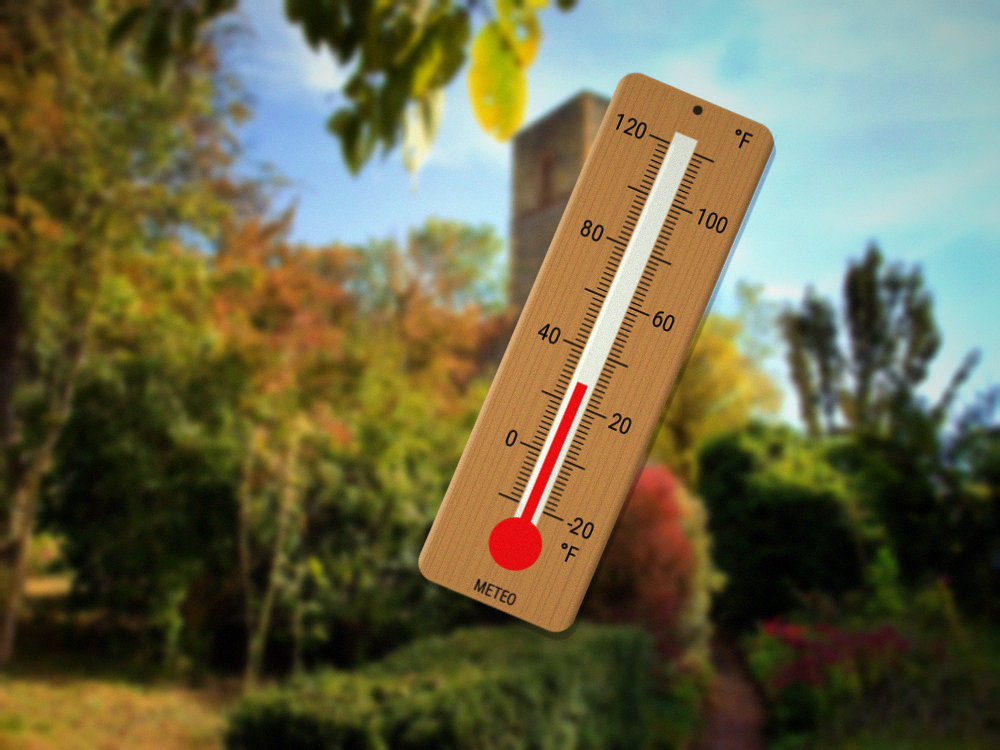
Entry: **28** °F
